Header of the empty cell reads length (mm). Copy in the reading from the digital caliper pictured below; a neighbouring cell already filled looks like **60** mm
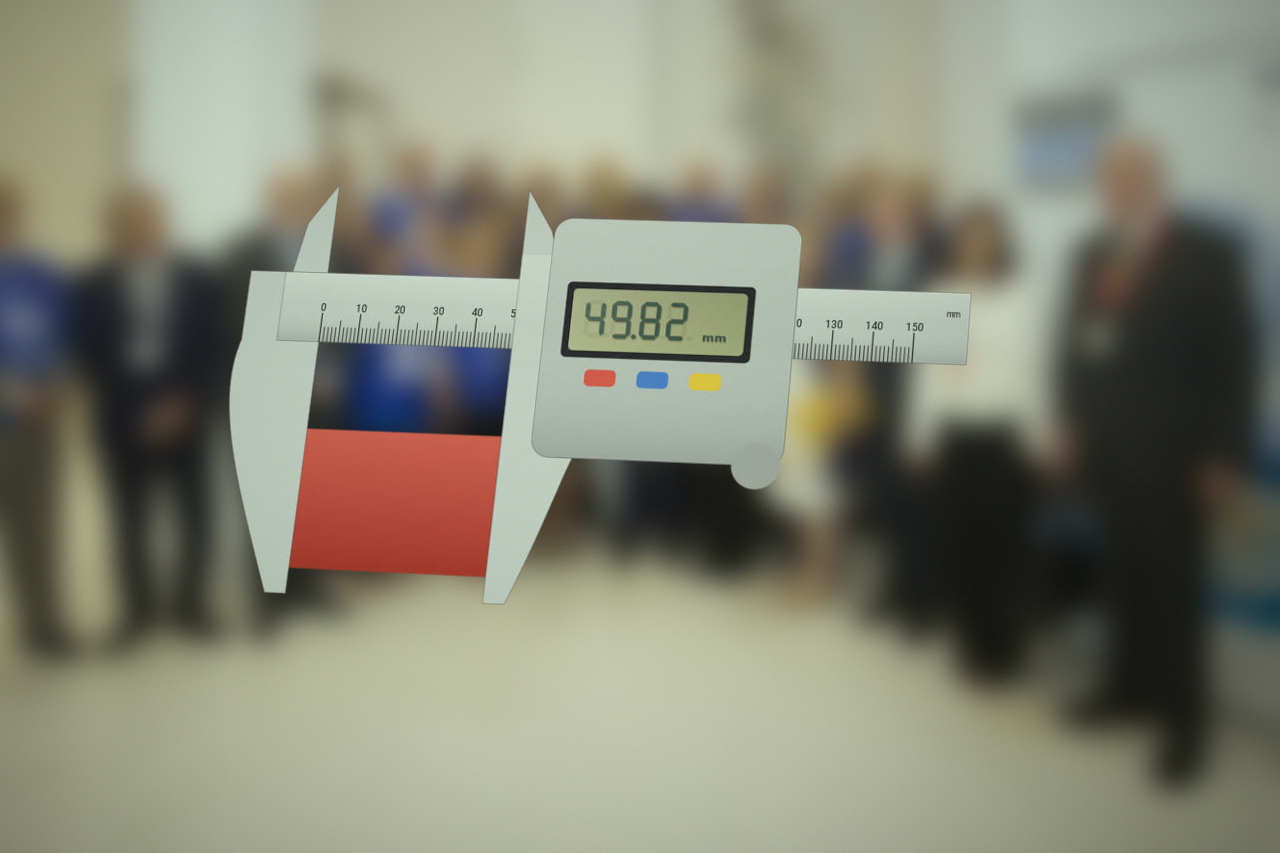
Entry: **49.82** mm
